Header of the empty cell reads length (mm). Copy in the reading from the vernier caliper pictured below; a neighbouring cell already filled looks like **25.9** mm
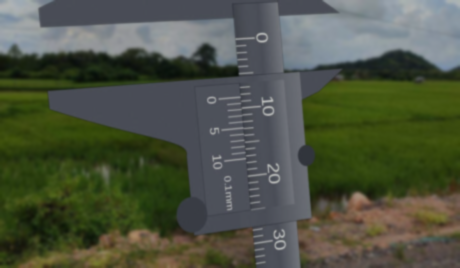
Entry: **8.4** mm
